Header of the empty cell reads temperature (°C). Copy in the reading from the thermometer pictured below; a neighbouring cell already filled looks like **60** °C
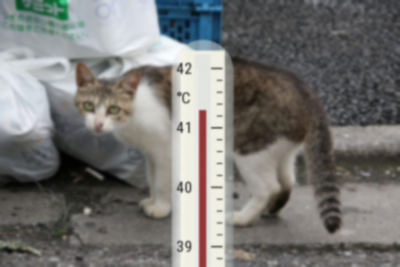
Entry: **41.3** °C
